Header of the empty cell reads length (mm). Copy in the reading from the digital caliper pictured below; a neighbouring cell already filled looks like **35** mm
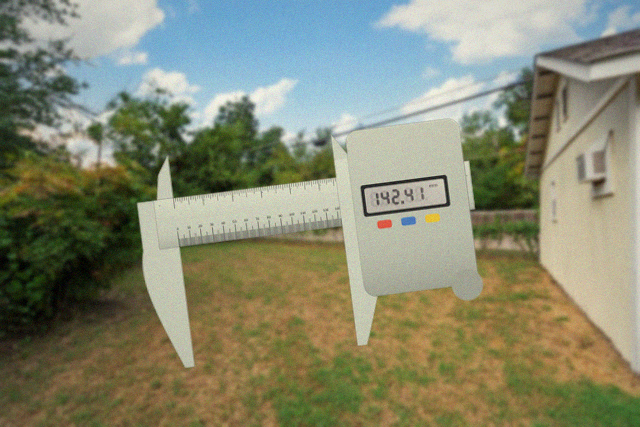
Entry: **142.41** mm
